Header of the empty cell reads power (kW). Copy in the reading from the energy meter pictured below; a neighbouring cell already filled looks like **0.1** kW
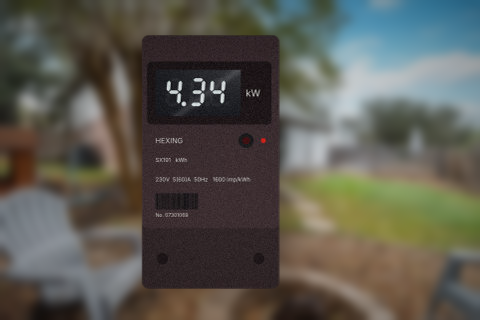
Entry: **4.34** kW
